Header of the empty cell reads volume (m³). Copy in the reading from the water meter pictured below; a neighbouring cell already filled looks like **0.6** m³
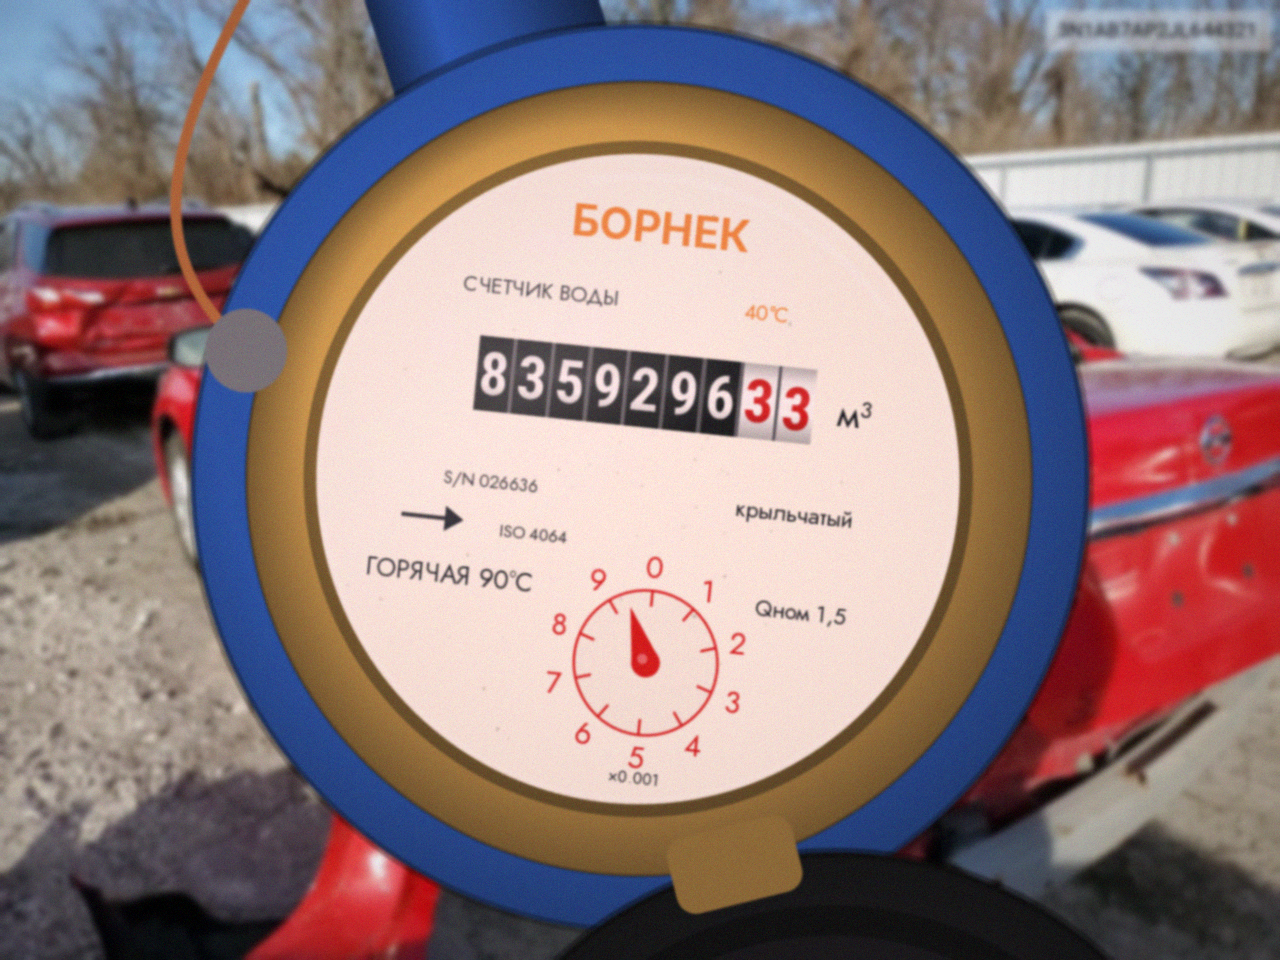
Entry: **8359296.329** m³
